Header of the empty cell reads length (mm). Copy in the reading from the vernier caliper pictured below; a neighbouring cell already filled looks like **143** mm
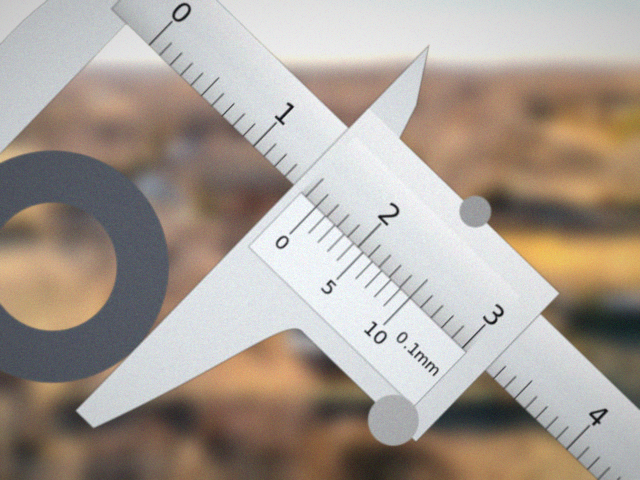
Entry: **16.0** mm
